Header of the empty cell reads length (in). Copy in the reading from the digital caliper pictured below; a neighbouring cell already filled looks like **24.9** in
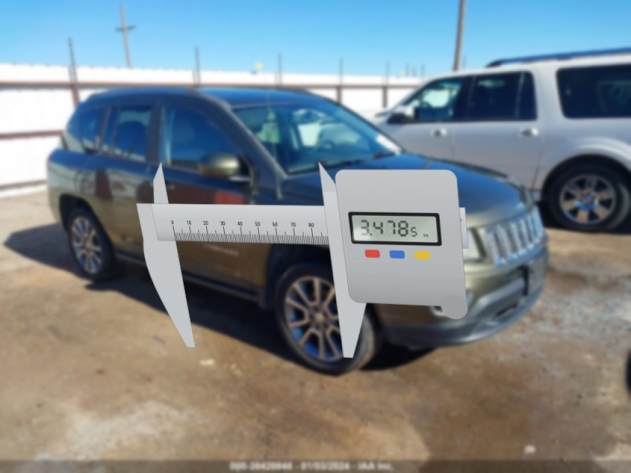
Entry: **3.4785** in
